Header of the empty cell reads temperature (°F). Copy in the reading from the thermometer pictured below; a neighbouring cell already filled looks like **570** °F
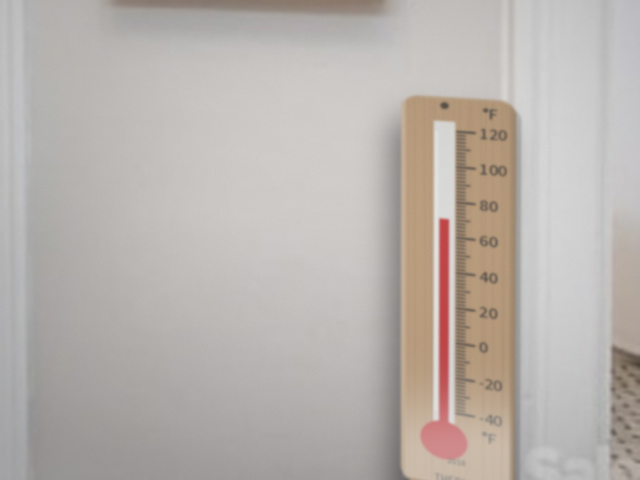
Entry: **70** °F
